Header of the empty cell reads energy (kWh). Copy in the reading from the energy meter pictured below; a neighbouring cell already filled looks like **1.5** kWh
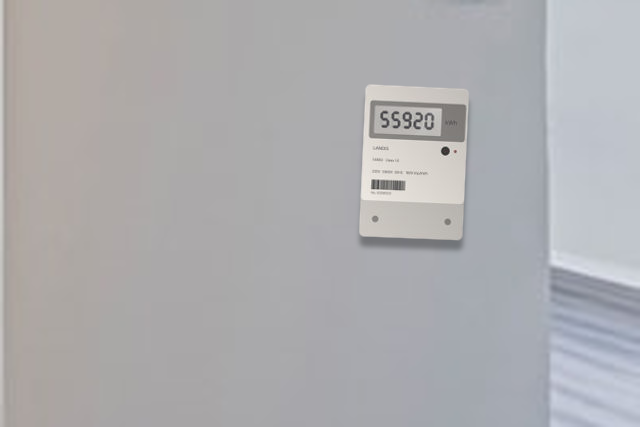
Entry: **55920** kWh
